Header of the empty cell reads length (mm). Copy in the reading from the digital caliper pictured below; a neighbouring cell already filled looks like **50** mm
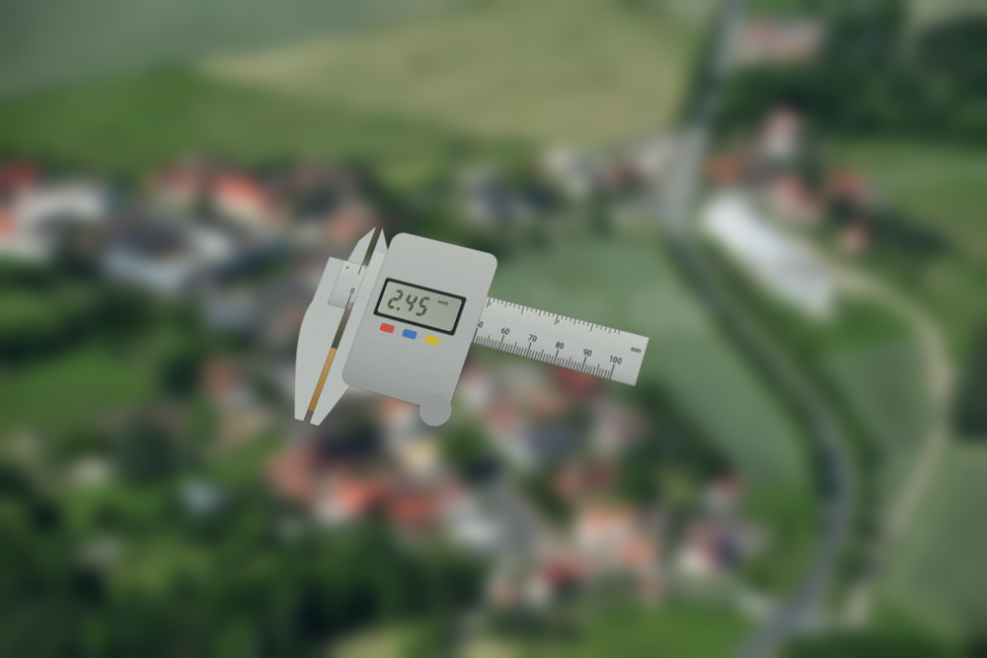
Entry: **2.45** mm
